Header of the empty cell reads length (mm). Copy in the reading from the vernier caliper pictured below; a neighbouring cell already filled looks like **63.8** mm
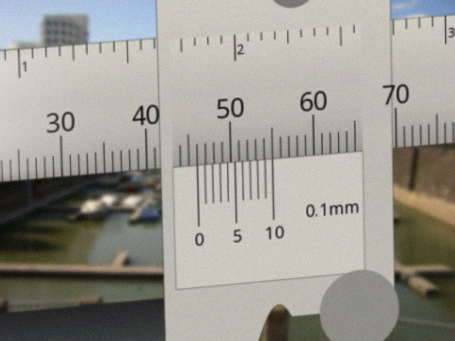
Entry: **46.0** mm
